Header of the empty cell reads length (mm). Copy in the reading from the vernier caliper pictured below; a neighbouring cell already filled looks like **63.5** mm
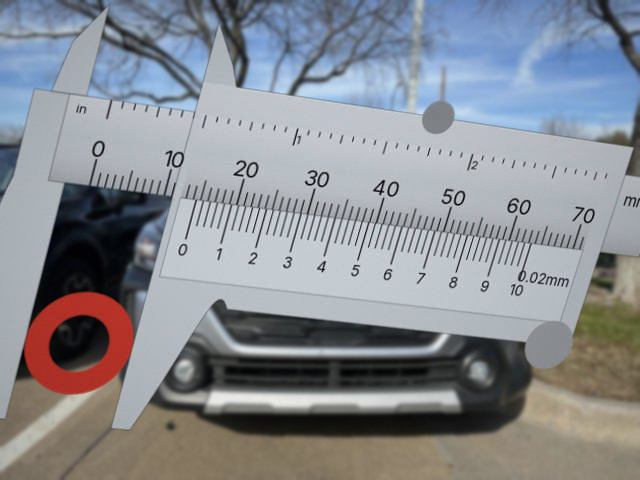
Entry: **14.4** mm
